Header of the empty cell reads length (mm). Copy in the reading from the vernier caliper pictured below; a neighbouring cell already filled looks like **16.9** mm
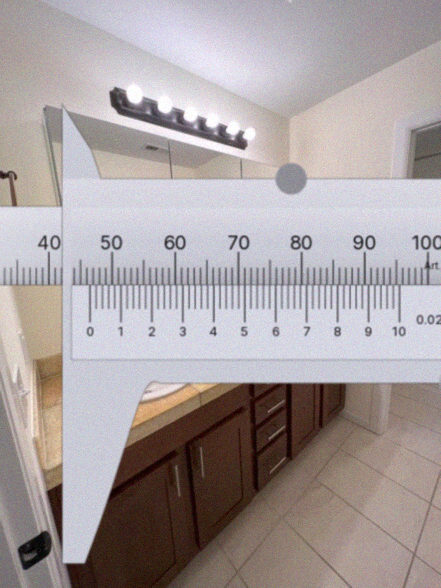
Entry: **46.5** mm
